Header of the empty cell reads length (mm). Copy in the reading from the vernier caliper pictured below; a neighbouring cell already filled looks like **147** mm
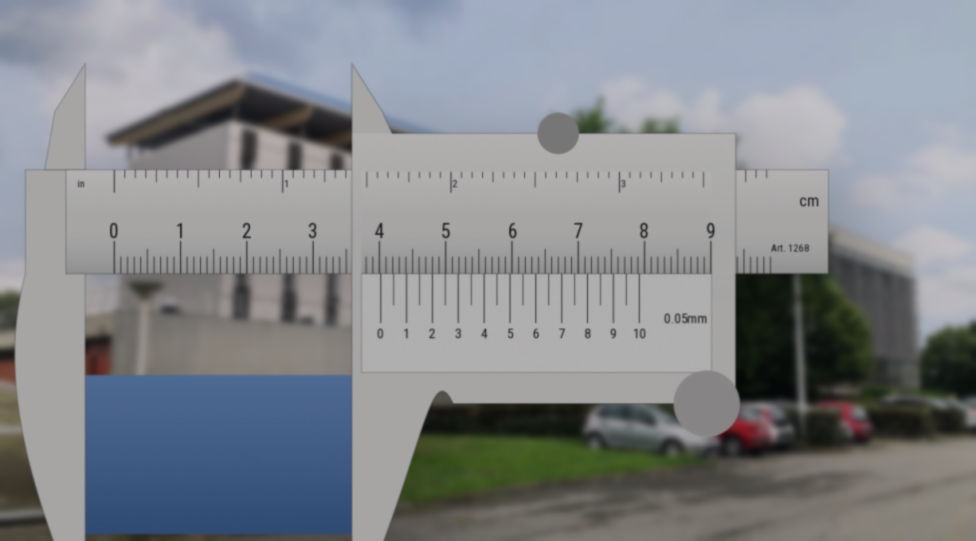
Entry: **40.2** mm
